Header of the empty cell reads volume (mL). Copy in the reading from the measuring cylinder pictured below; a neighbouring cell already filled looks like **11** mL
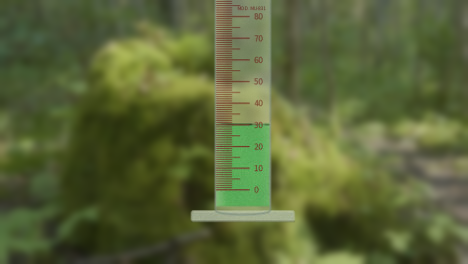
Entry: **30** mL
